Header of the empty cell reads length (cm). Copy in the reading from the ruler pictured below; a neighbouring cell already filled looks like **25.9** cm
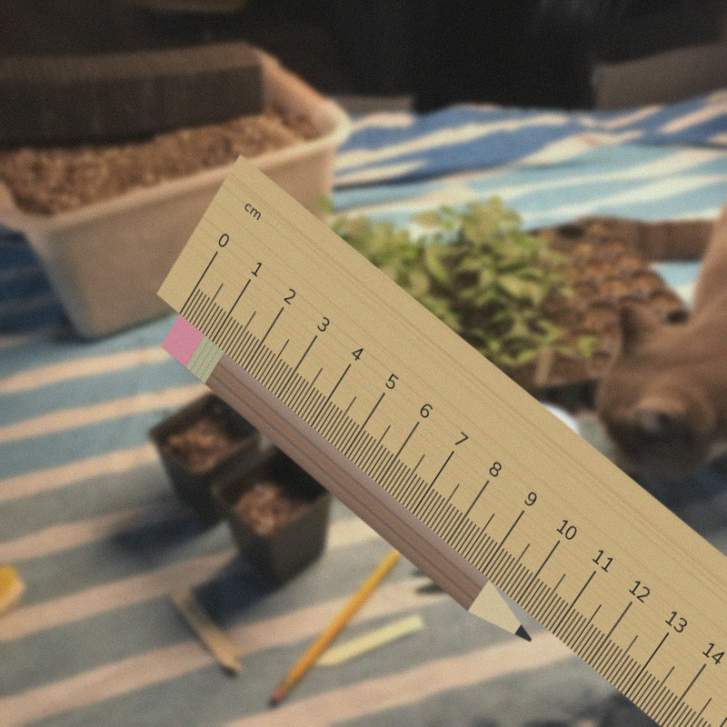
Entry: **10.7** cm
